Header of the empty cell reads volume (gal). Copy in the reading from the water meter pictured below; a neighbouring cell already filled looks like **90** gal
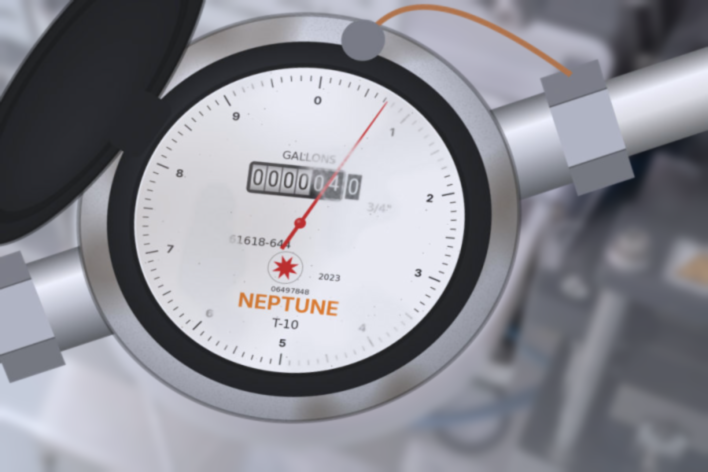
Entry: **40.7** gal
